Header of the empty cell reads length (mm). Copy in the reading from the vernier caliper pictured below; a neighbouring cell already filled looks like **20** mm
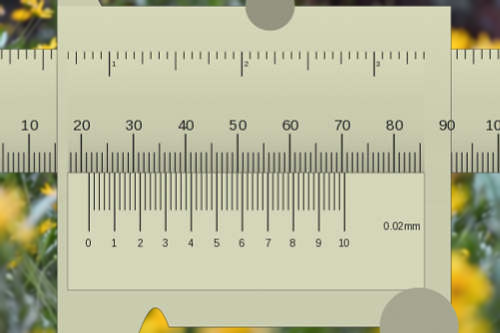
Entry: **21.5** mm
